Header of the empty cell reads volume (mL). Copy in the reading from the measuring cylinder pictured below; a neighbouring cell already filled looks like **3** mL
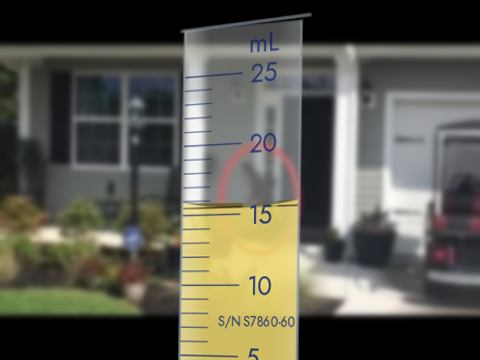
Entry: **15.5** mL
